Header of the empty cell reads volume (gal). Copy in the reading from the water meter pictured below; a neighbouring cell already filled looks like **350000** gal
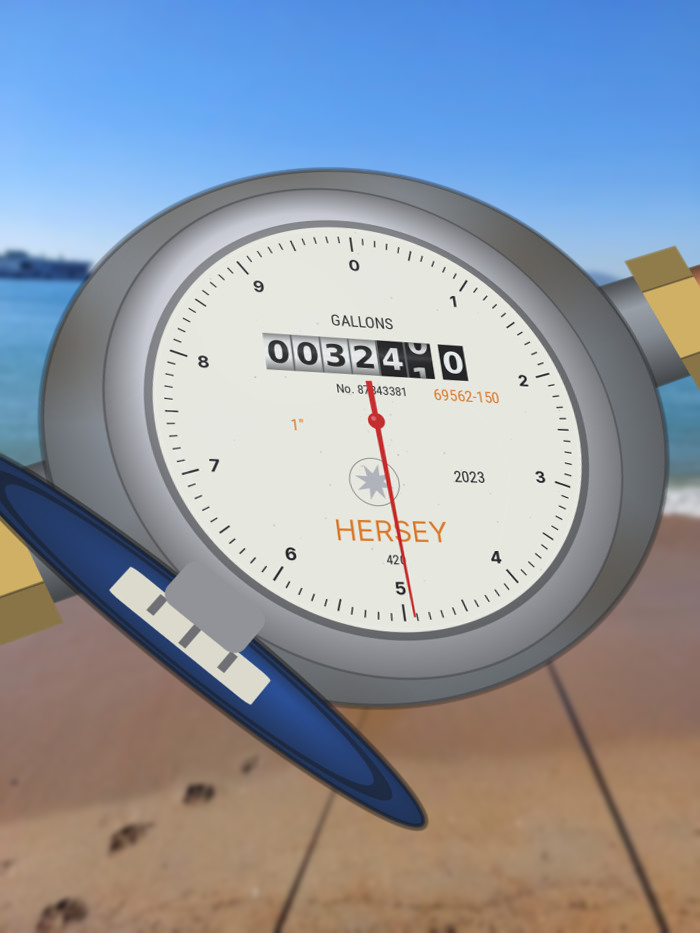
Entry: **32404.9** gal
